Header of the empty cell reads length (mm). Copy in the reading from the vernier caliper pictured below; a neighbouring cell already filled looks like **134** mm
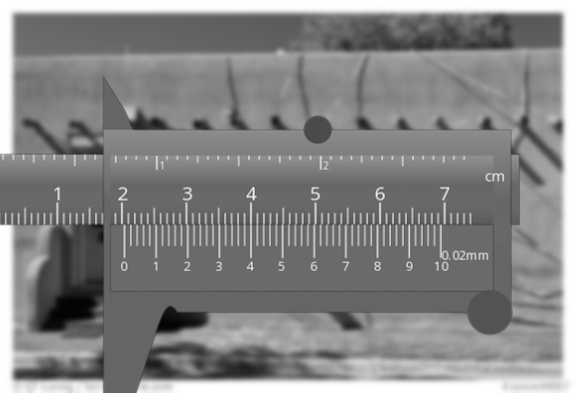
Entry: **20.4** mm
